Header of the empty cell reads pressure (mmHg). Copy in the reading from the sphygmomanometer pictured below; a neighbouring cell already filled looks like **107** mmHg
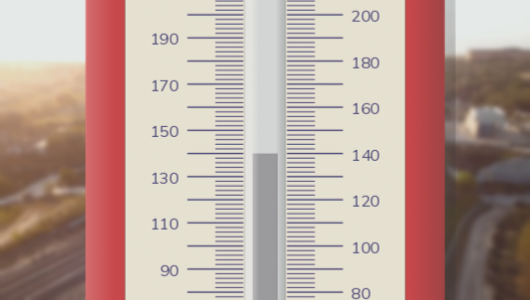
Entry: **140** mmHg
